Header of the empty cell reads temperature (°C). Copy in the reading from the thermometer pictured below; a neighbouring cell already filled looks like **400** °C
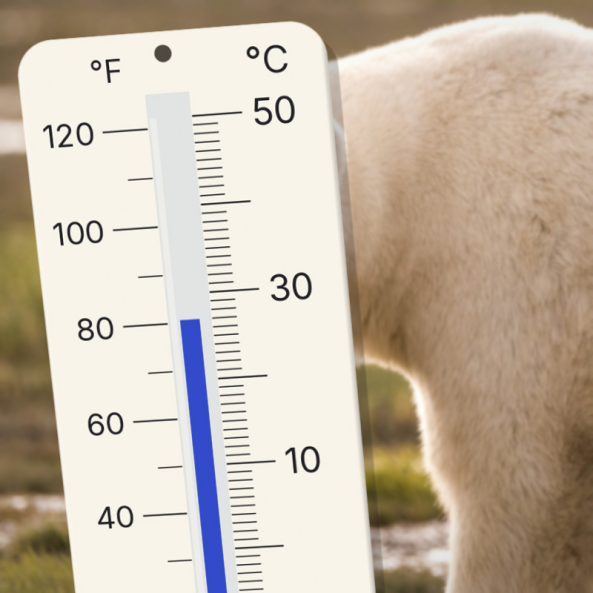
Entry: **27** °C
